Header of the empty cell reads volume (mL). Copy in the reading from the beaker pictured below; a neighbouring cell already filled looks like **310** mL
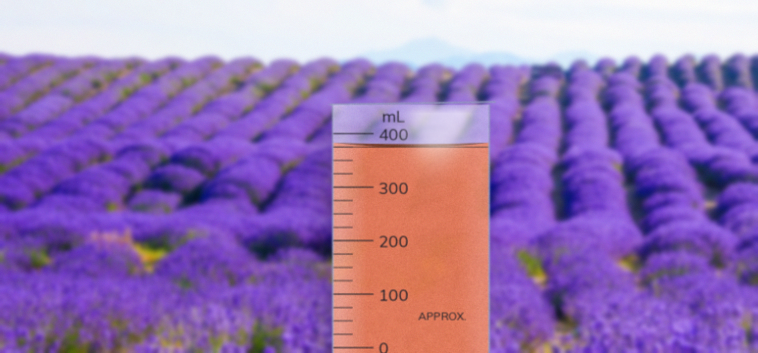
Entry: **375** mL
